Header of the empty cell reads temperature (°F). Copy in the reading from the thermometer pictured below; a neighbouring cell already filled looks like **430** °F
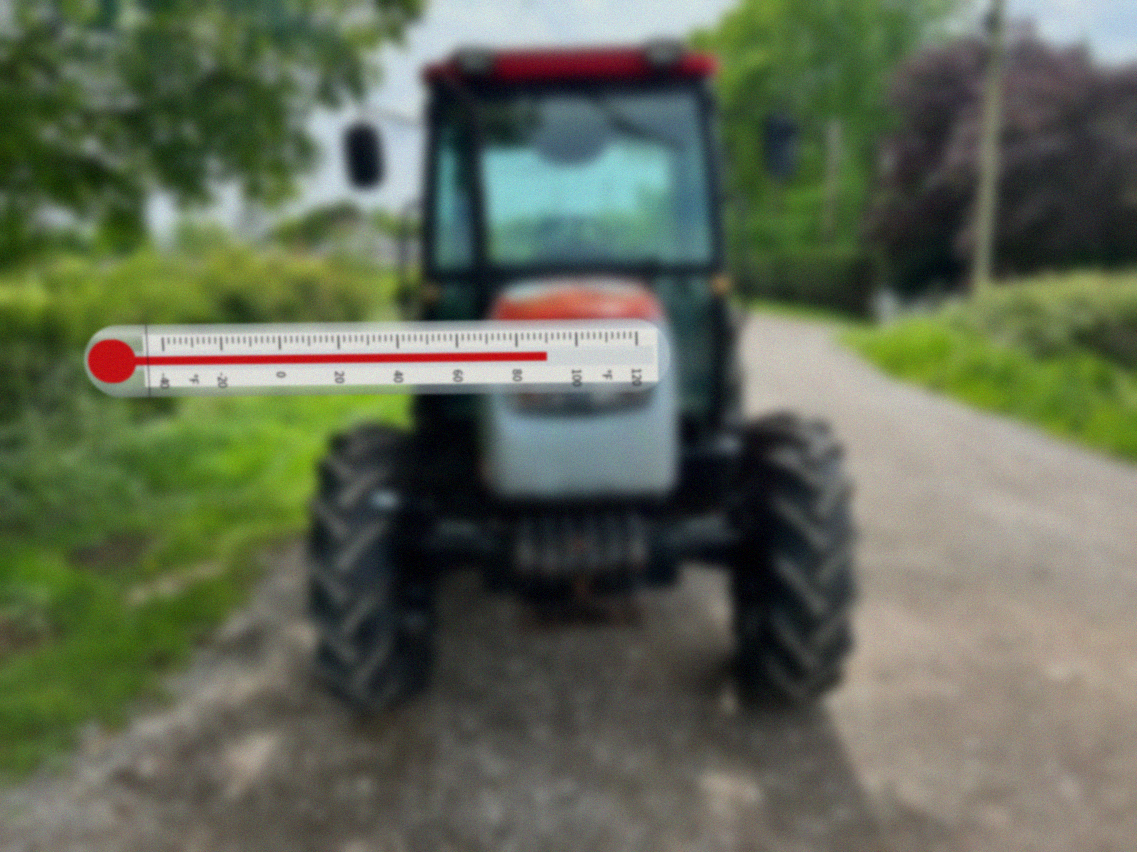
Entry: **90** °F
